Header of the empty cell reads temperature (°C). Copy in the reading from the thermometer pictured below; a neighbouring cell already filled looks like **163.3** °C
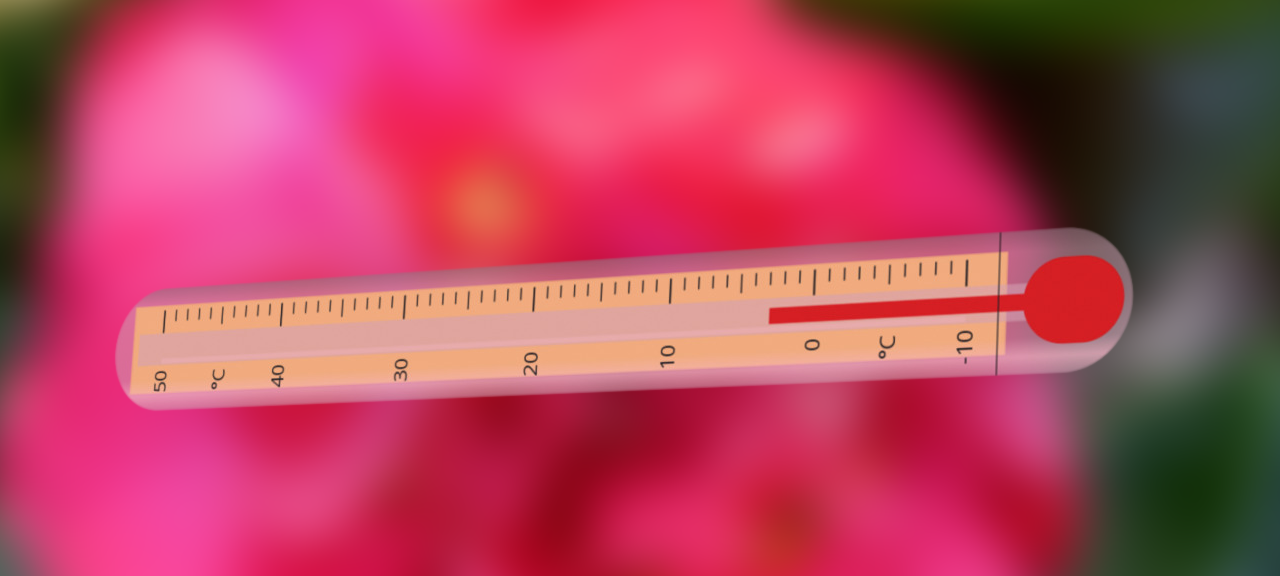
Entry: **3** °C
